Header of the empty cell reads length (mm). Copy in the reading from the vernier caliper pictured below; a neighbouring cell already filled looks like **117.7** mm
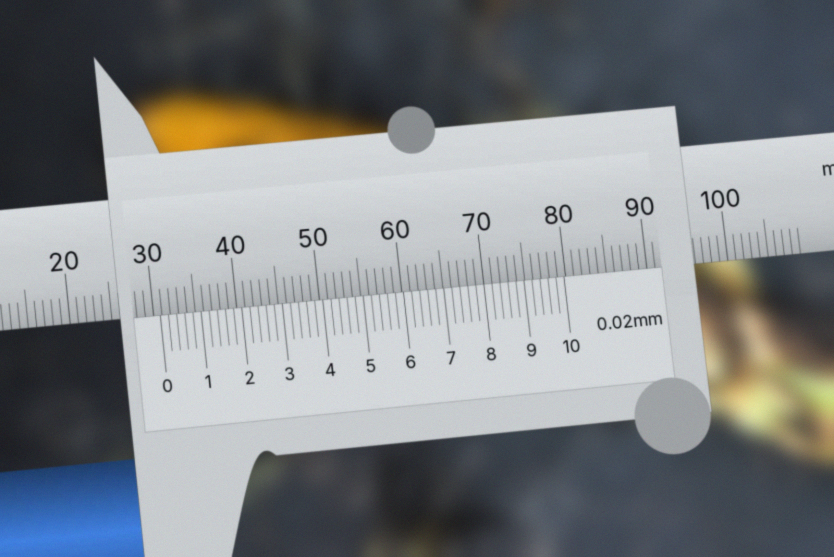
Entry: **30.8** mm
